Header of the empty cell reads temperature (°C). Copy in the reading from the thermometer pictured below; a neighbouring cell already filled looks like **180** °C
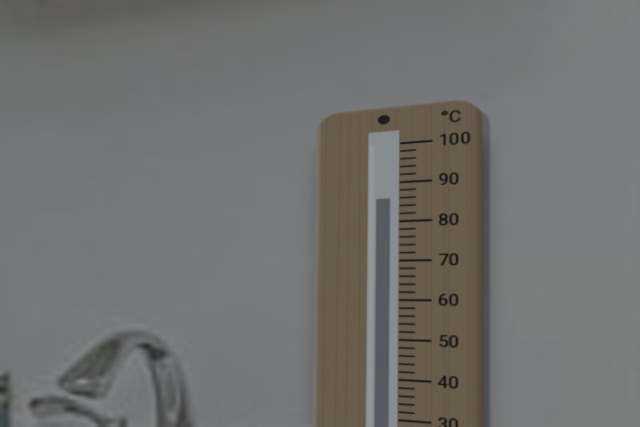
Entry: **86** °C
